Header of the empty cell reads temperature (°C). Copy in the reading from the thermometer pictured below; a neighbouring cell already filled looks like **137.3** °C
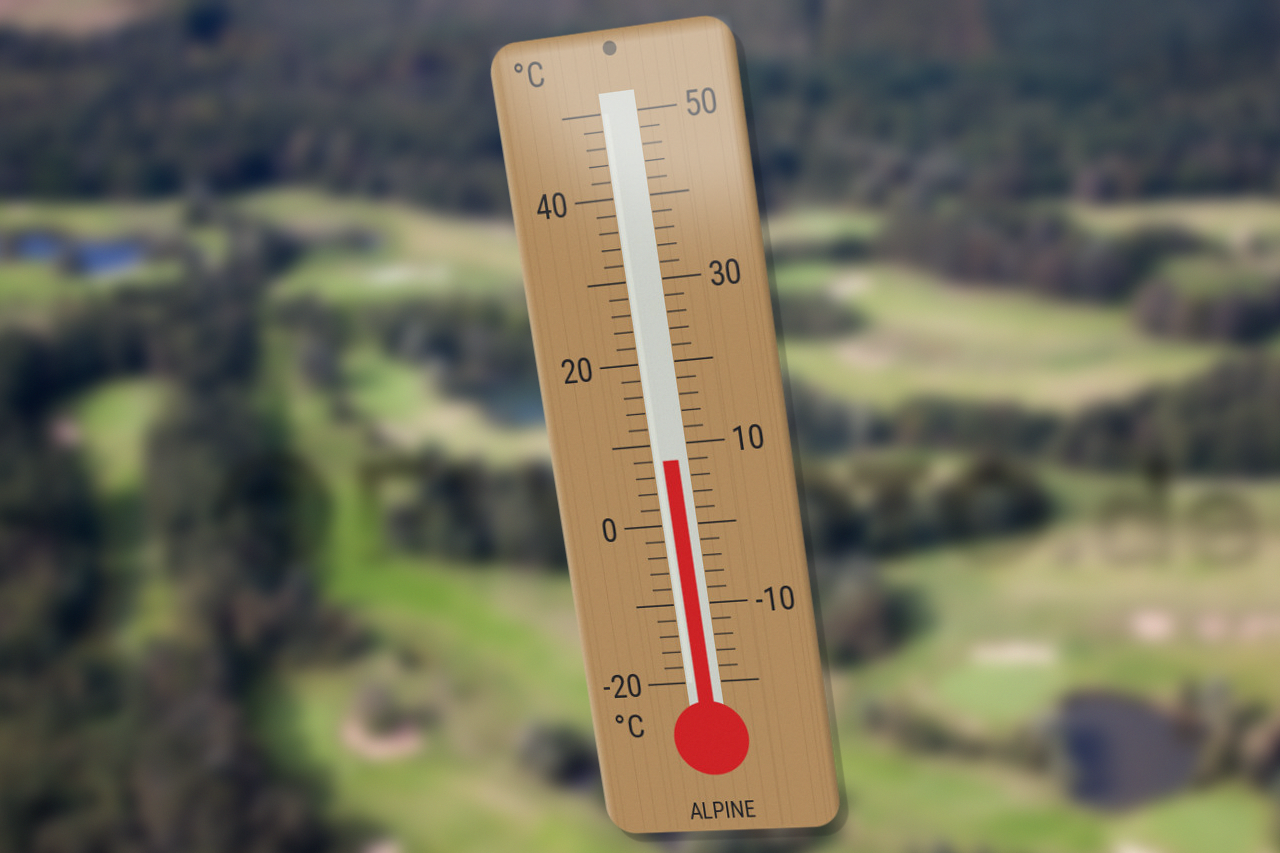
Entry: **8** °C
